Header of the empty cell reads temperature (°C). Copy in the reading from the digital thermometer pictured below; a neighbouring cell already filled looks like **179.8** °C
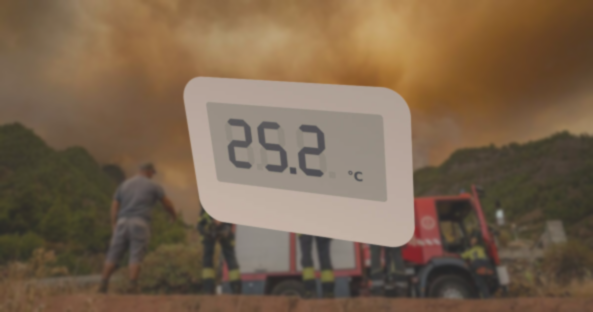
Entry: **25.2** °C
